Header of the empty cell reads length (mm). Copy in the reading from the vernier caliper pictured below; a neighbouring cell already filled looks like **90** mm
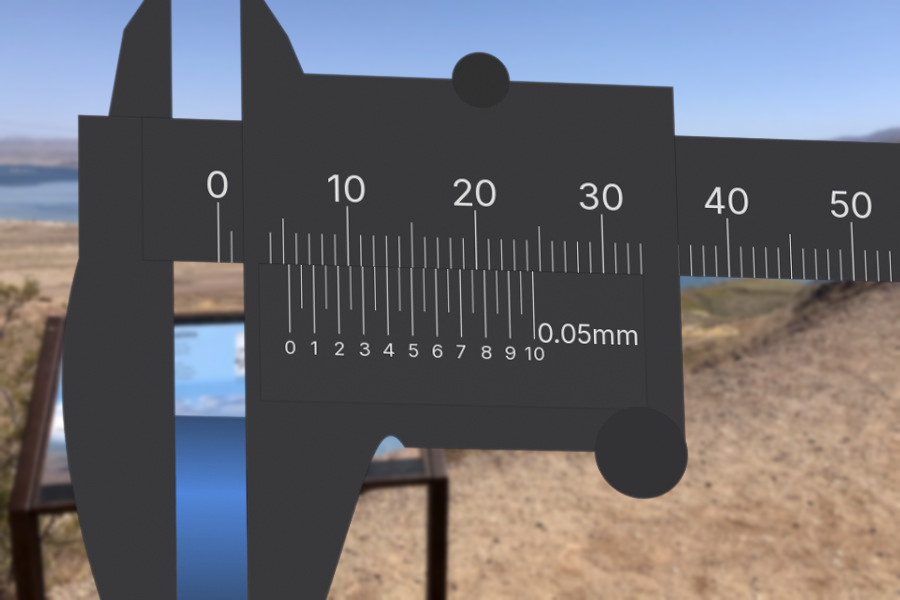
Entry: **5.4** mm
